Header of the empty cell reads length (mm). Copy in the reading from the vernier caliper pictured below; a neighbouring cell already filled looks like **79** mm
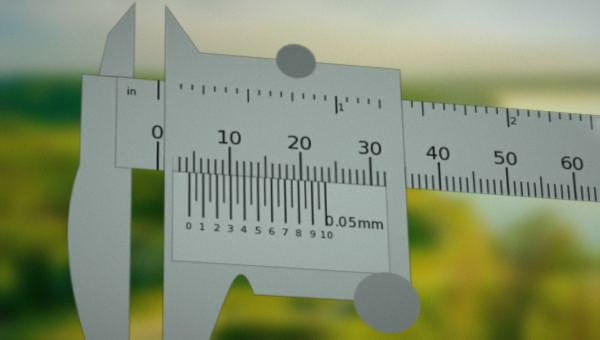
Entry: **4.4** mm
